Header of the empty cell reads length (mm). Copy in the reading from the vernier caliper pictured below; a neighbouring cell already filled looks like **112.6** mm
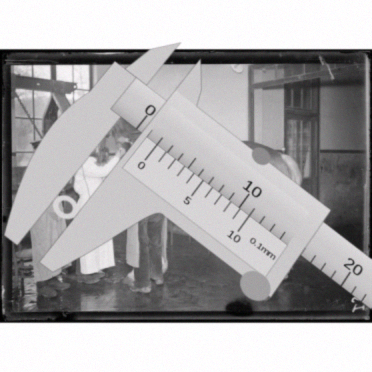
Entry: **2.0** mm
